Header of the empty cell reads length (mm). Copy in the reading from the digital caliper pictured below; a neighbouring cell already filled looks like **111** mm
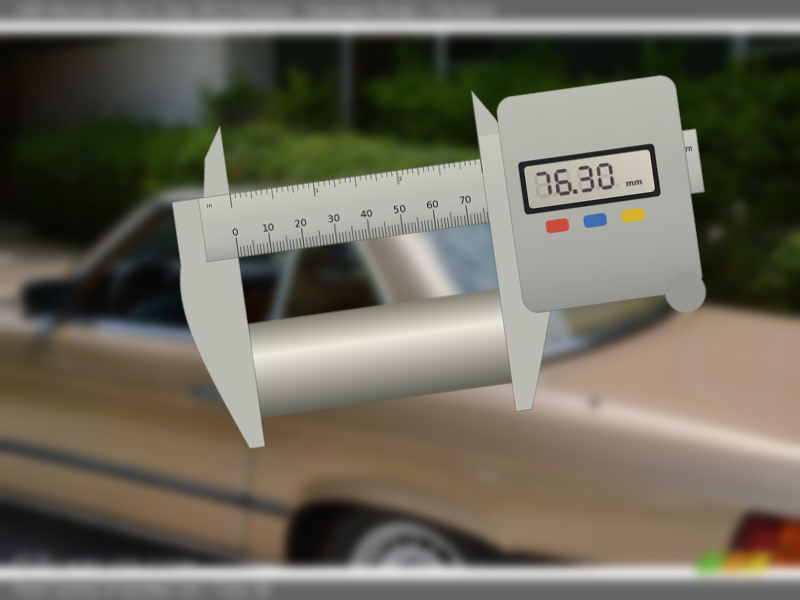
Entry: **76.30** mm
